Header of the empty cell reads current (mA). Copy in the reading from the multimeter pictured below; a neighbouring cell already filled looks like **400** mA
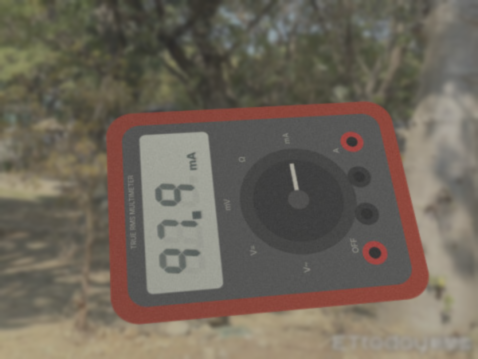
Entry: **97.9** mA
